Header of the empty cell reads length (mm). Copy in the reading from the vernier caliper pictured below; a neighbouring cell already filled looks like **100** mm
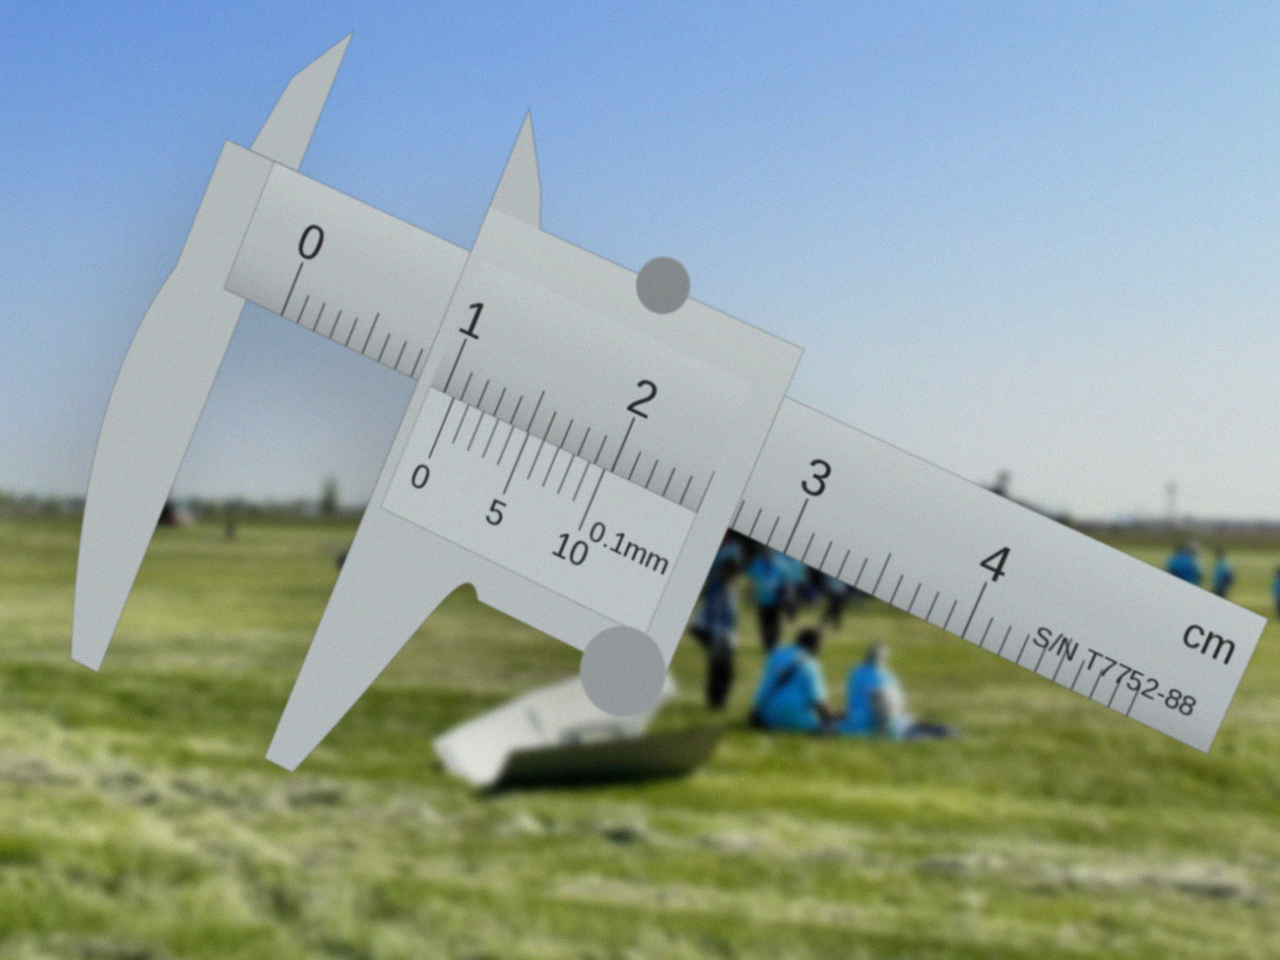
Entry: **10.6** mm
